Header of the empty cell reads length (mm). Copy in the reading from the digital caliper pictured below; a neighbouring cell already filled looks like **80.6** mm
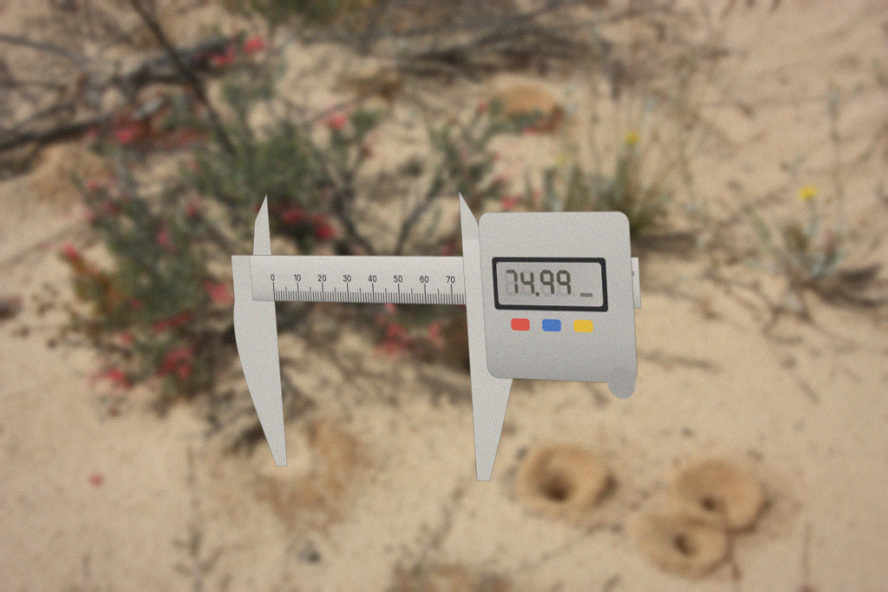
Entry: **74.99** mm
